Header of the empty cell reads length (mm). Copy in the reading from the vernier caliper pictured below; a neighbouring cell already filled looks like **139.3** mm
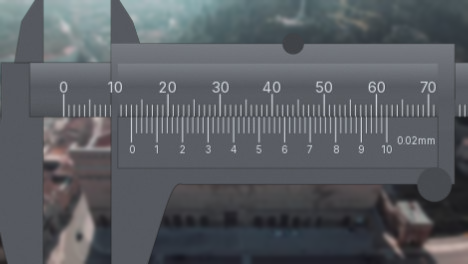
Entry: **13.0** mm
